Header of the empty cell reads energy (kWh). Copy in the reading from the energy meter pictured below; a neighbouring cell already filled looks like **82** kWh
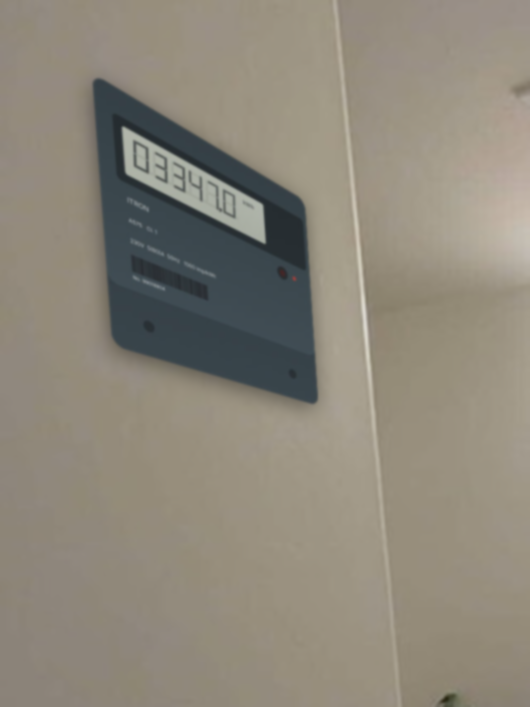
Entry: **3347.0** kWh
